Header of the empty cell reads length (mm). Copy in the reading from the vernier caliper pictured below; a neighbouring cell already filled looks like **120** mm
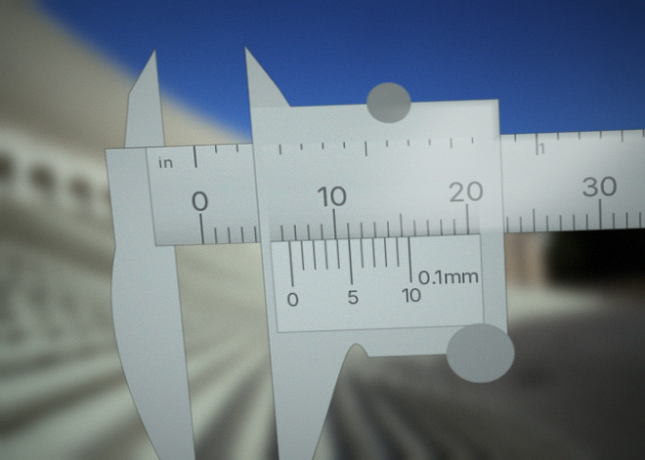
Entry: **6.5** mm
